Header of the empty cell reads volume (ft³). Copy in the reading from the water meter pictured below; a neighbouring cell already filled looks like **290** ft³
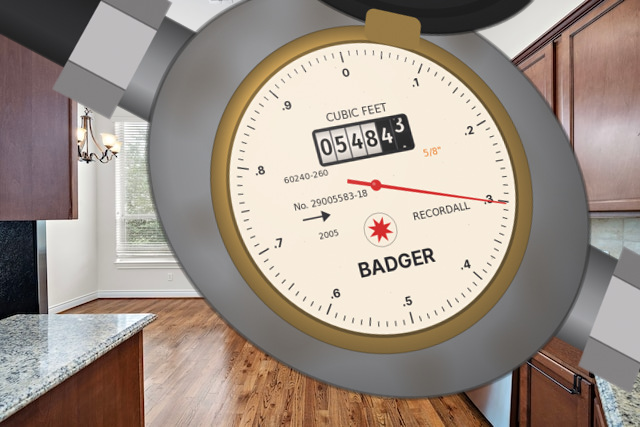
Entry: **54843.30** ft³
